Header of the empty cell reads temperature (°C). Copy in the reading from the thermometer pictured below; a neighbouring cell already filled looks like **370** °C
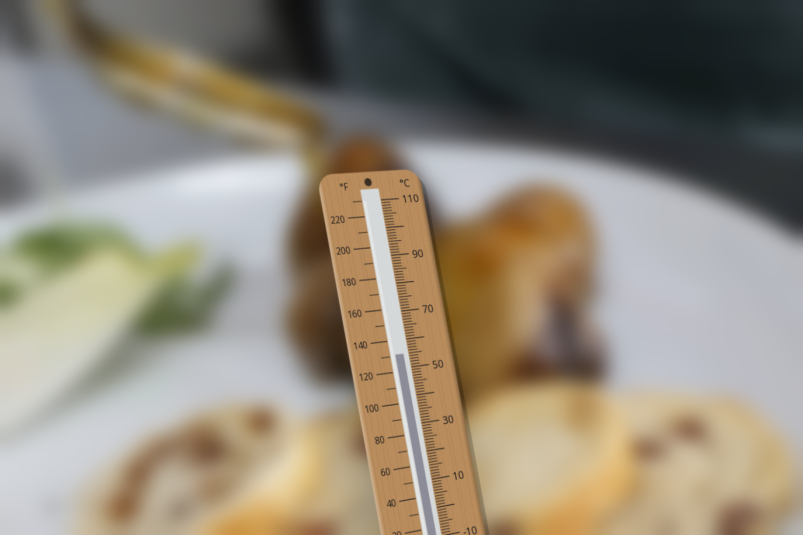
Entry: **55** °C
